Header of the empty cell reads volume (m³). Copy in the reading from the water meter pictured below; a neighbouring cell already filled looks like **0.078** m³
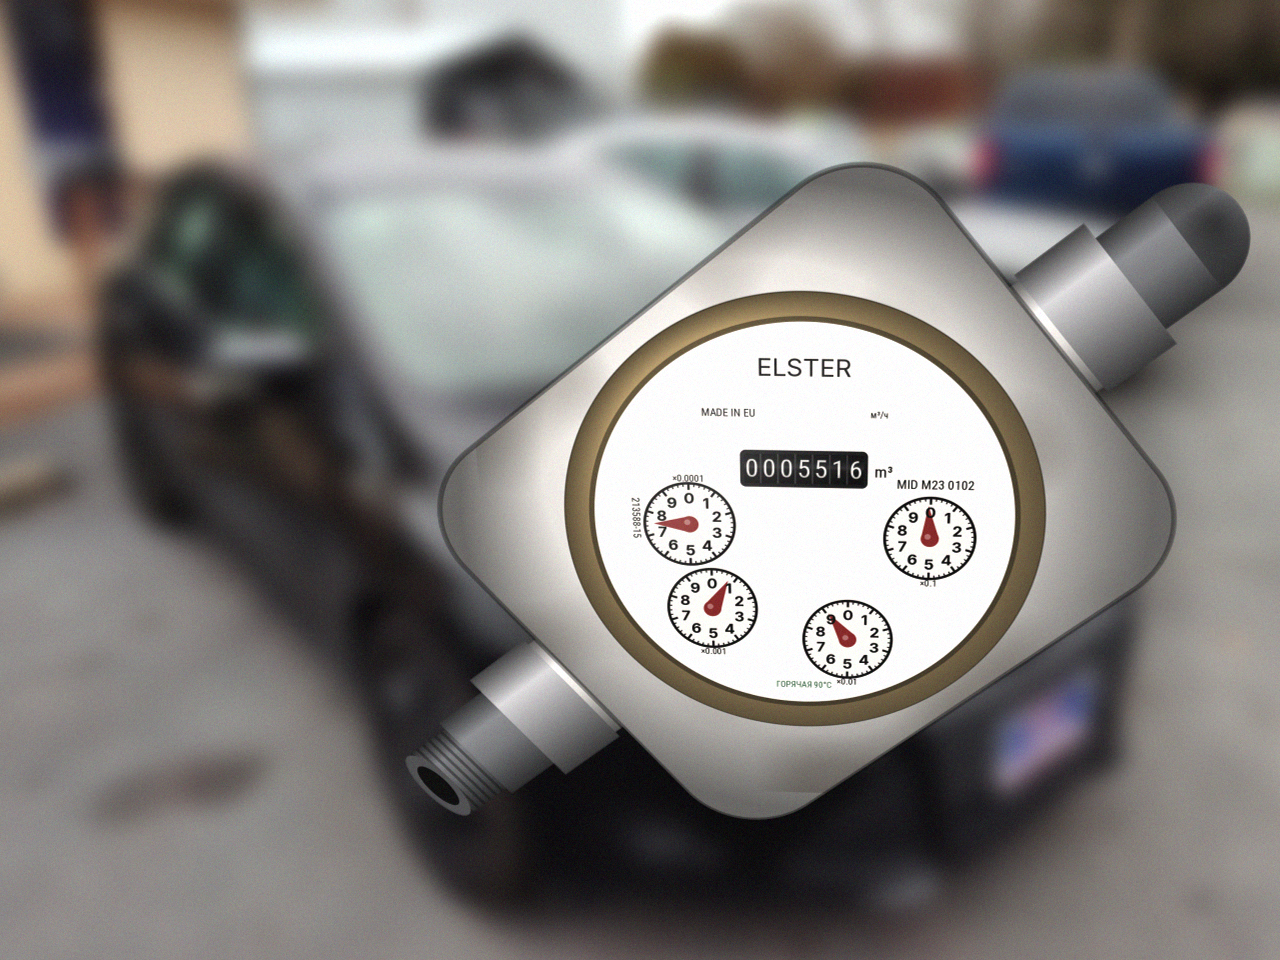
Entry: **5515.9907** m³
